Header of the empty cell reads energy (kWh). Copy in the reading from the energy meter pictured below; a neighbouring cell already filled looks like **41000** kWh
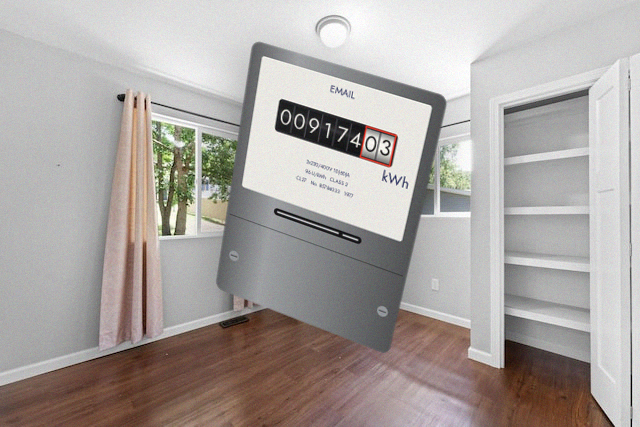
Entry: **9174.03** kWh
